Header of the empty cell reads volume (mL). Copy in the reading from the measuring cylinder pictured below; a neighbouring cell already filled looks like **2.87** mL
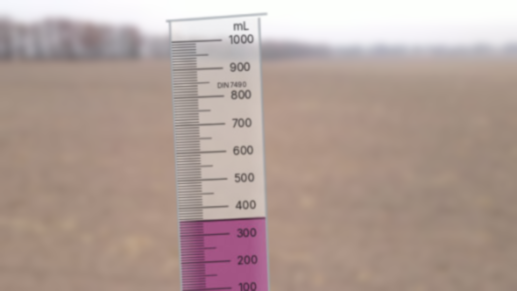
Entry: **350** mL
